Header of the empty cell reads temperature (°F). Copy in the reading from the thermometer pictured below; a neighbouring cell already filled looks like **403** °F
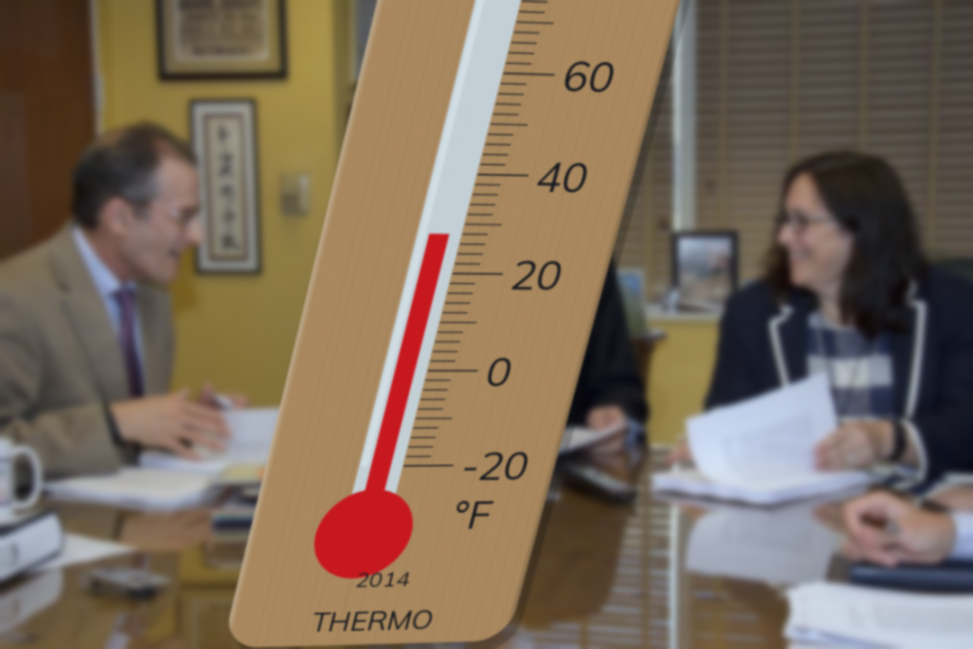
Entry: **28** °F
